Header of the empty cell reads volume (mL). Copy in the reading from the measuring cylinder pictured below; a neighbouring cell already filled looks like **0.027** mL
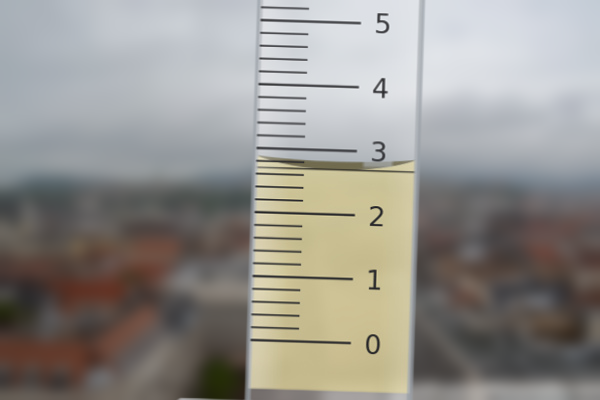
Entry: **2.7** mL
